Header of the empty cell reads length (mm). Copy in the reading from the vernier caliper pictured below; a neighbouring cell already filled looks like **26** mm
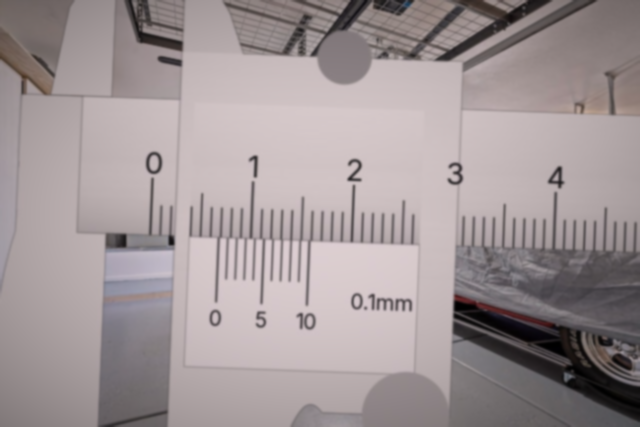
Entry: **6.8** mm
